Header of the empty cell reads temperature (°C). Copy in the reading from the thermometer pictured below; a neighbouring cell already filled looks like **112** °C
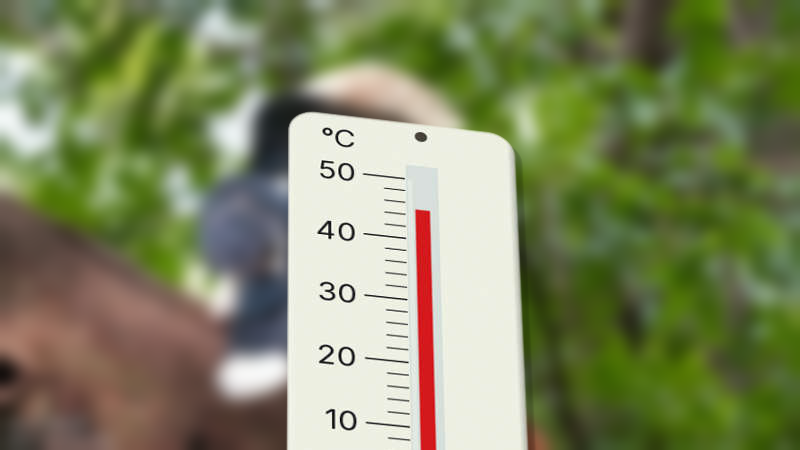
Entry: **45** °C
